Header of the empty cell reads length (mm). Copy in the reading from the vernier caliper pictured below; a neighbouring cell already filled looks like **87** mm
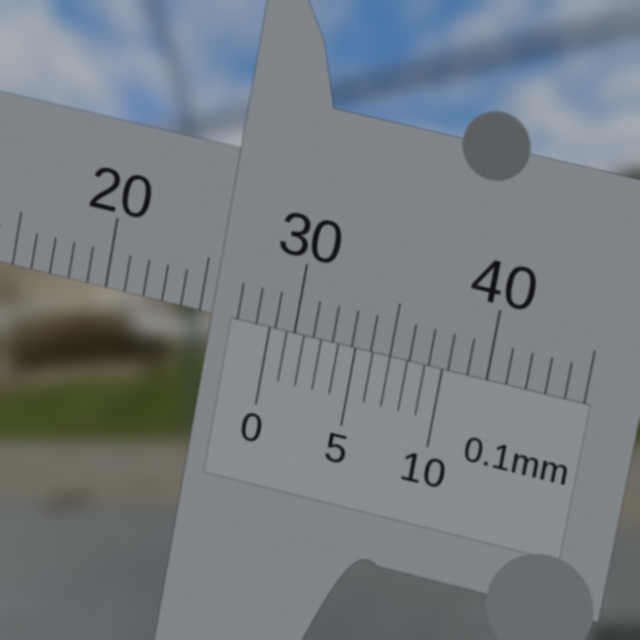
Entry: **28.7** mm
